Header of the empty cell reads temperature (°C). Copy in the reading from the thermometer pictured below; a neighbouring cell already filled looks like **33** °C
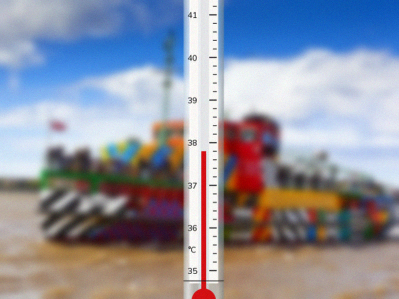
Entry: **37.8** °C
